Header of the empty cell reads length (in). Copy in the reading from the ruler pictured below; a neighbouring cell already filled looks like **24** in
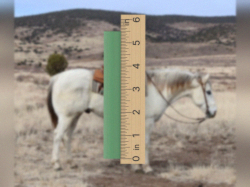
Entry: **5.5** in
